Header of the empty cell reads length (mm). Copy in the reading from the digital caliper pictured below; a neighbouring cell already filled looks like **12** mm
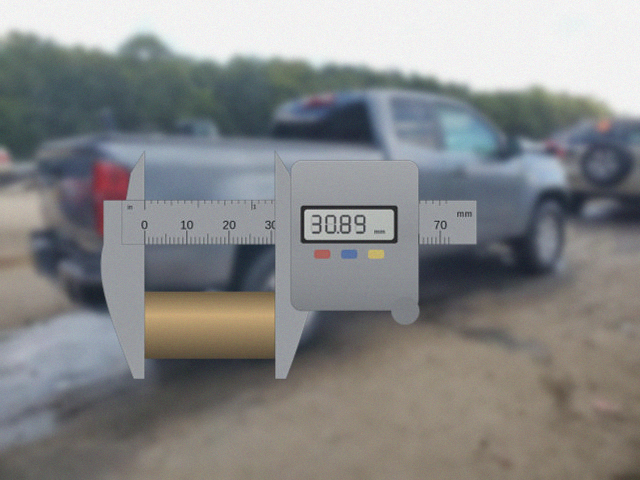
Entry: **30.89** mm
